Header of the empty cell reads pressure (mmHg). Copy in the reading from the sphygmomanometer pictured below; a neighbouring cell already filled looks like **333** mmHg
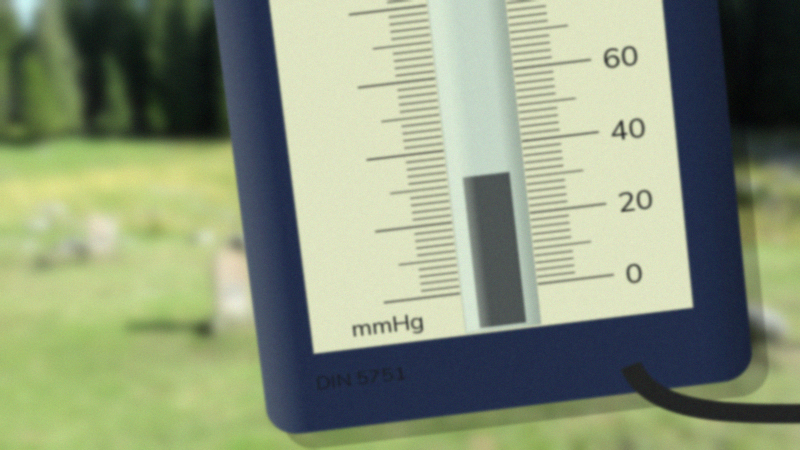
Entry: **32** mmHg
